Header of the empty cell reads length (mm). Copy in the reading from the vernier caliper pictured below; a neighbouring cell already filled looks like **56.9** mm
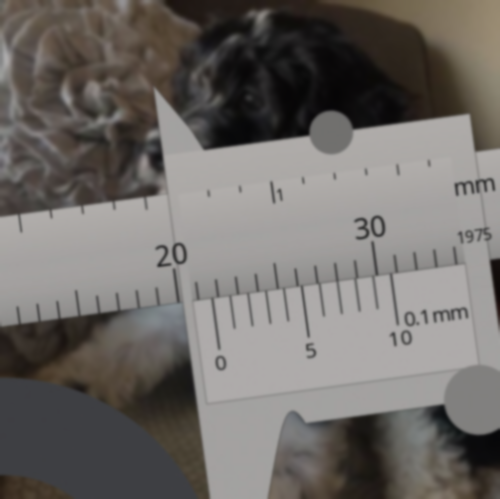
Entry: **21.7** mm
